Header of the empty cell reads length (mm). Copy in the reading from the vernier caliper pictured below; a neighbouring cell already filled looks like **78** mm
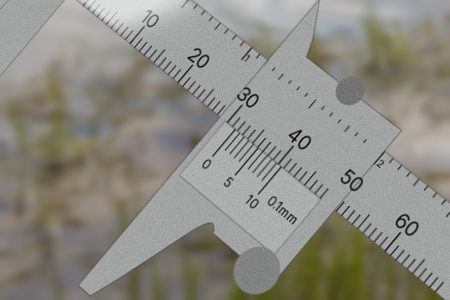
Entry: **31.6** mm
